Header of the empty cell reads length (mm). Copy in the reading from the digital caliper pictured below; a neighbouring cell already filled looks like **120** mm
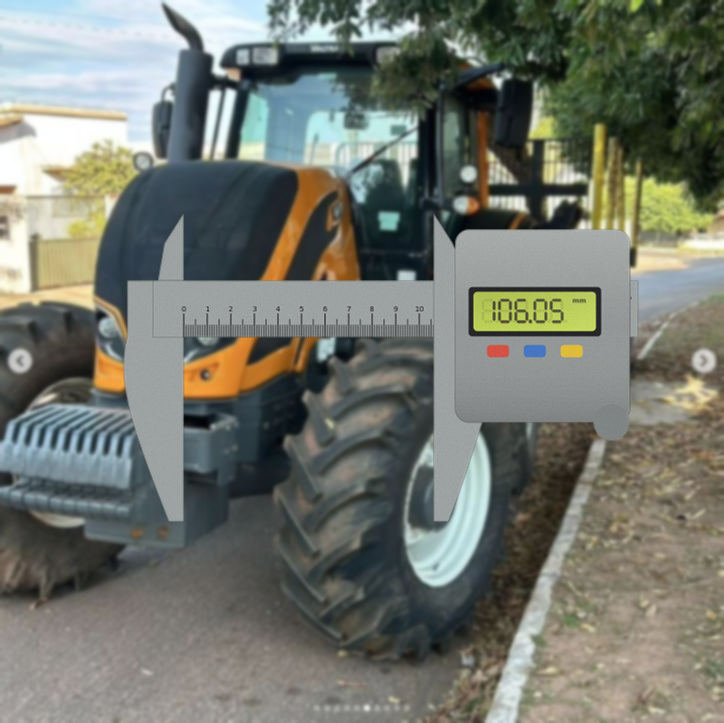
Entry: **106.05** mm
